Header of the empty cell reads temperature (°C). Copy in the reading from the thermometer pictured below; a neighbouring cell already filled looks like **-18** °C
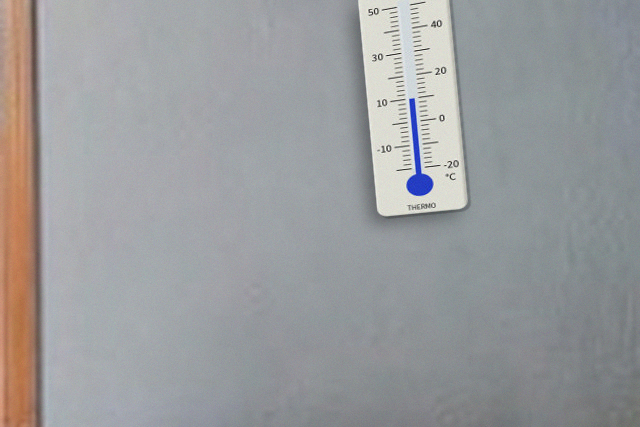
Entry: **10** °C
